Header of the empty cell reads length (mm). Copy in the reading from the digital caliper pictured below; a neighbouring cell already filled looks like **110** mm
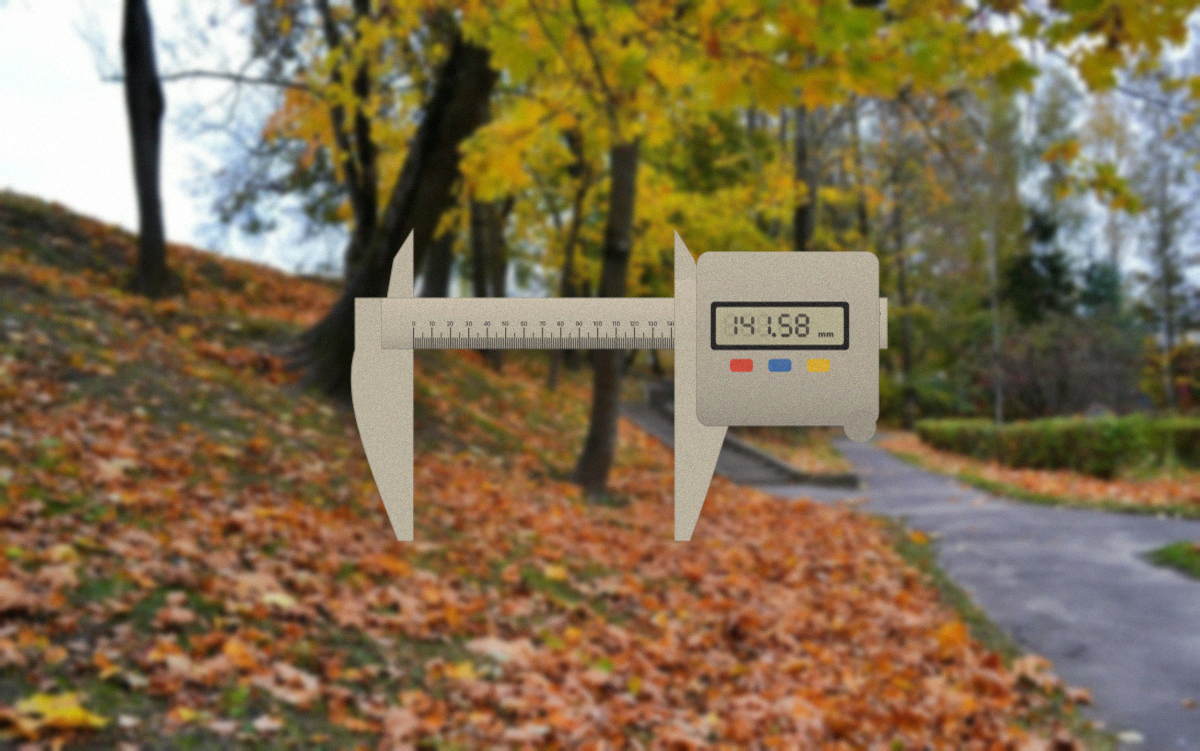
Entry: **141.58** mm
